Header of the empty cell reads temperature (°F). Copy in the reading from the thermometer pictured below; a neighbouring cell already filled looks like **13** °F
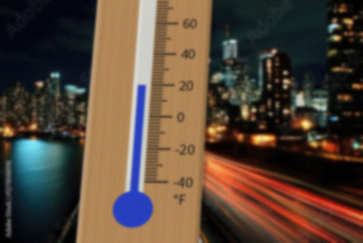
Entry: **20** °F
